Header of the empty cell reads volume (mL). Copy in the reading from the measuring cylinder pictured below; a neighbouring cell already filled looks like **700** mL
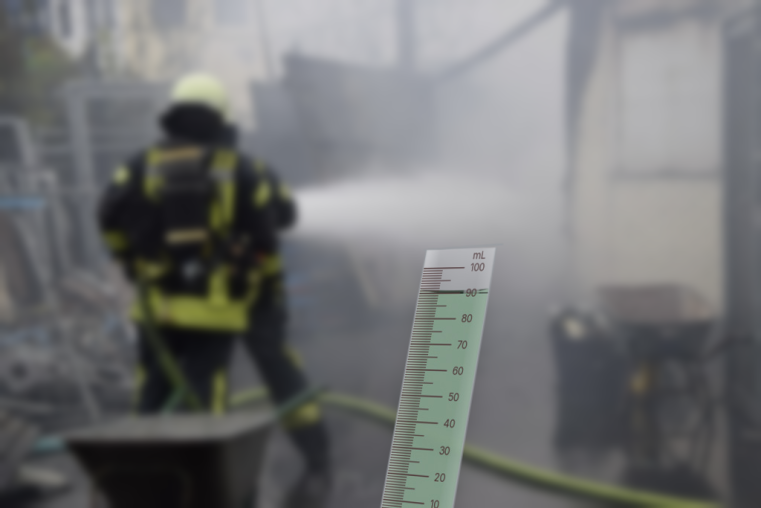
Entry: **90** mL
